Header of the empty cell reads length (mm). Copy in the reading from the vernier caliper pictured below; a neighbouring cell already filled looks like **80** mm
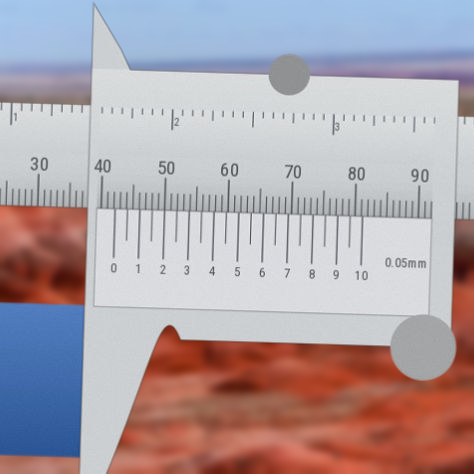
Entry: **42.2** mm
